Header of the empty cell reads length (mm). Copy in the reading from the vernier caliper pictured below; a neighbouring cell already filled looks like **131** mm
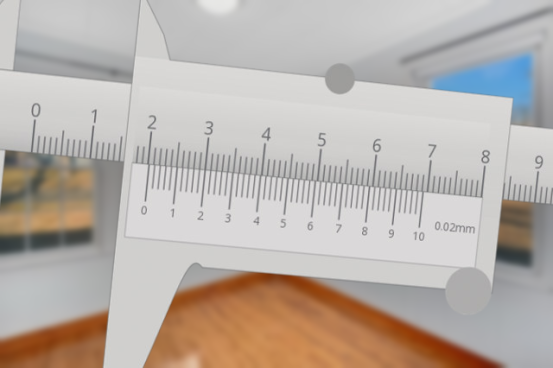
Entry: **20.2** mm
